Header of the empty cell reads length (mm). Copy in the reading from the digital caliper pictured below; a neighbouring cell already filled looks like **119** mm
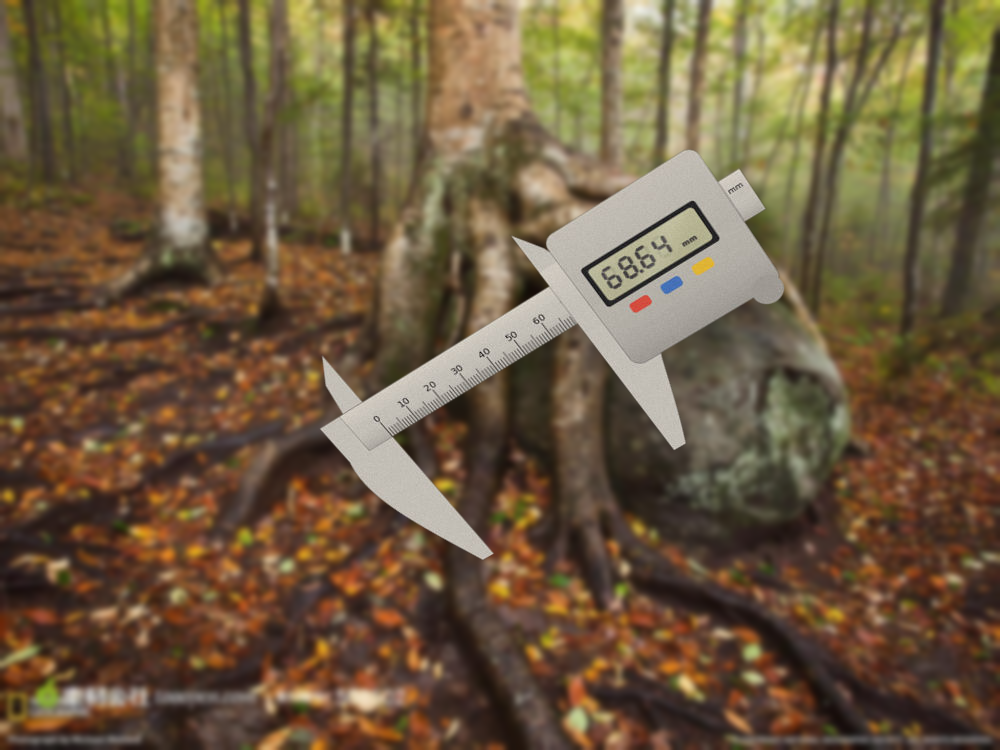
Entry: **68.64** mm
